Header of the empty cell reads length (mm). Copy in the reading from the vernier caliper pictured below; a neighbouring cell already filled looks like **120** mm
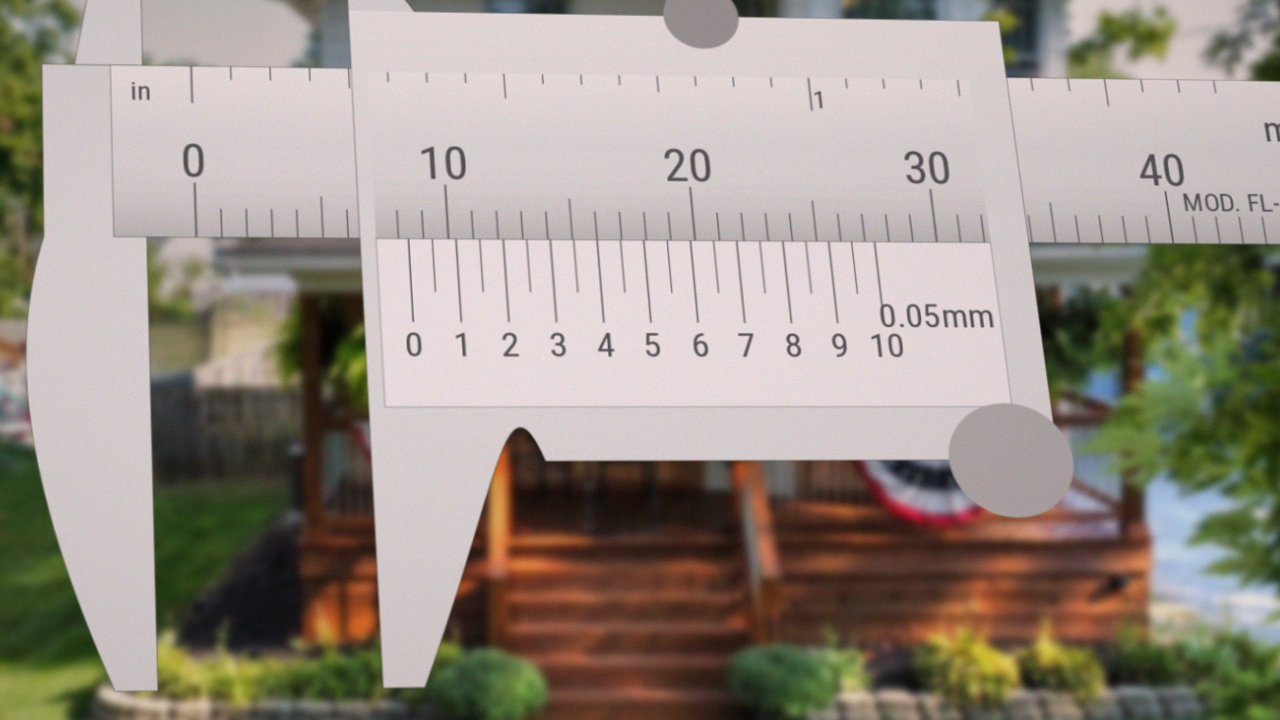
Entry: **8.4** mm
